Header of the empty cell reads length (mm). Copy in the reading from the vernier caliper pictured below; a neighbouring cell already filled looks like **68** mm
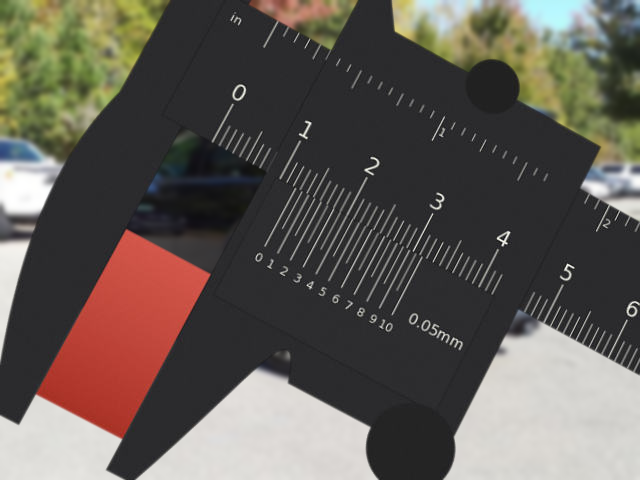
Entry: **12.4** mm
